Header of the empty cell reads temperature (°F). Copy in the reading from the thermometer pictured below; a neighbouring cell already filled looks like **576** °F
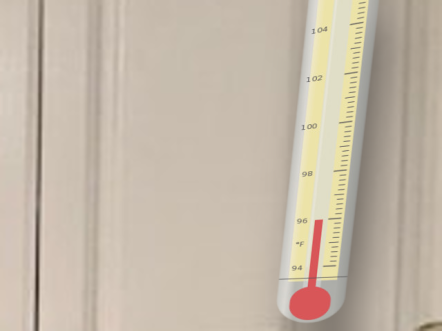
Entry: **96** °F
